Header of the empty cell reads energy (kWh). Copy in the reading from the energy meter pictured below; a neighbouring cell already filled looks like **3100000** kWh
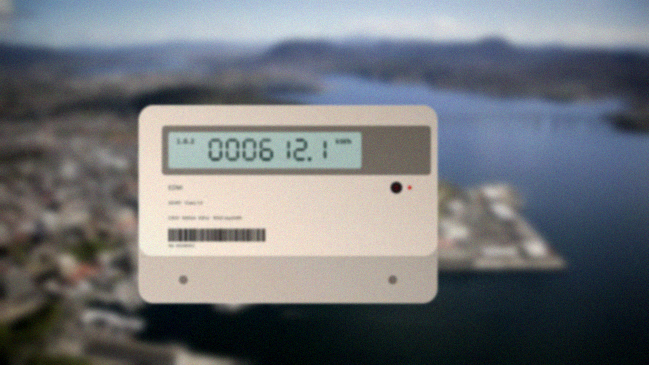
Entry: **612.1** kWh
